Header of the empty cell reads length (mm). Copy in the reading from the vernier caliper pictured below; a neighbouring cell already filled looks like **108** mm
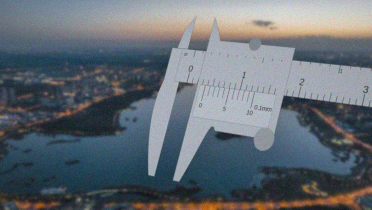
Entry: **3.6** mm
